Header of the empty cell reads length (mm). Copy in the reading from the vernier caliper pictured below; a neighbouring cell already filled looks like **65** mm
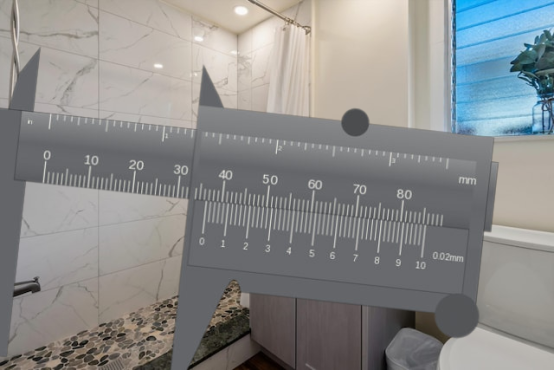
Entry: **36.5** mm
